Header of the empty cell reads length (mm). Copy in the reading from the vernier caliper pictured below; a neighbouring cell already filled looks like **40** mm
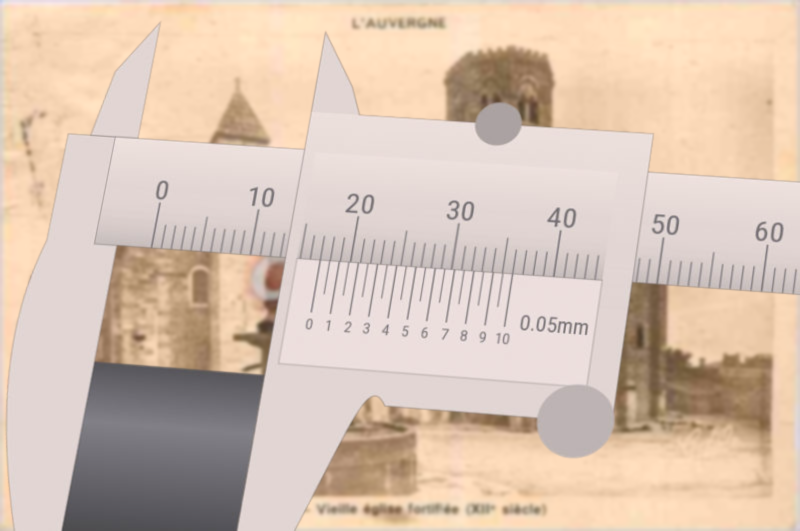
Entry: **17.0** mm
